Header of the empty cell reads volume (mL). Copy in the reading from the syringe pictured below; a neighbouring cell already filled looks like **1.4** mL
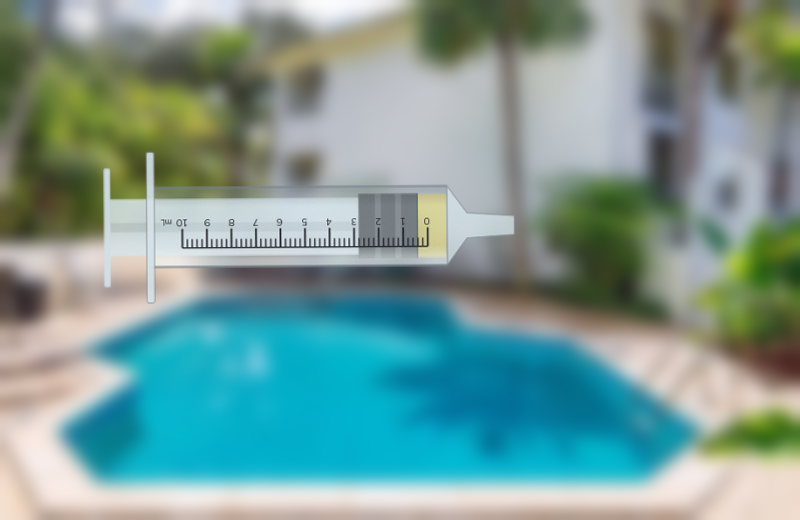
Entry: **0.4** mL
